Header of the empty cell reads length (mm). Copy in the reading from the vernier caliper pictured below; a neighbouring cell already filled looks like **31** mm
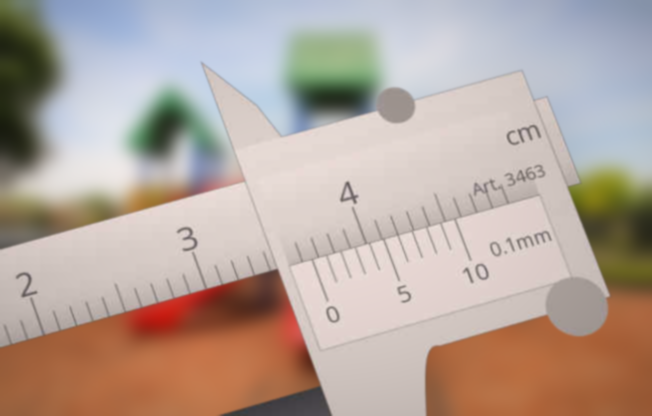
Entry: **36.6** mm
